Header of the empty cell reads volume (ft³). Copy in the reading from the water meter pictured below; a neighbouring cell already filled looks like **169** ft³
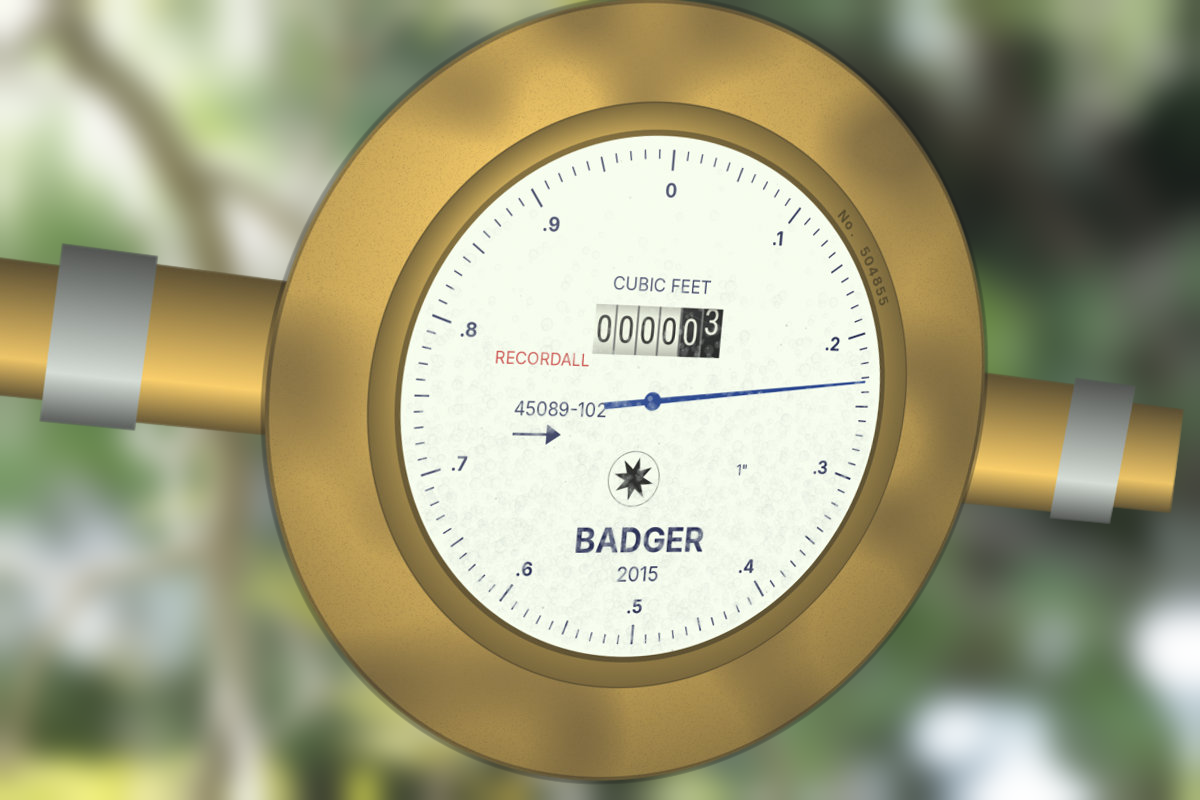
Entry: **3.23** ft³
